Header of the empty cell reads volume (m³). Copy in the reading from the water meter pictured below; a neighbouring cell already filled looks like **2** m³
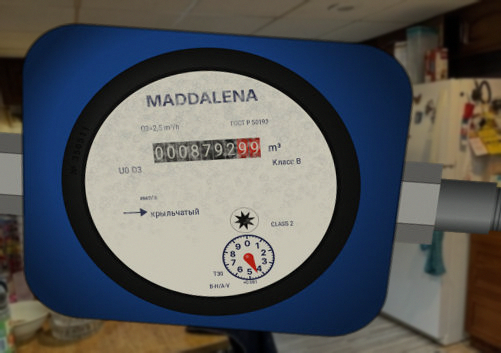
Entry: **8792.994** m³
